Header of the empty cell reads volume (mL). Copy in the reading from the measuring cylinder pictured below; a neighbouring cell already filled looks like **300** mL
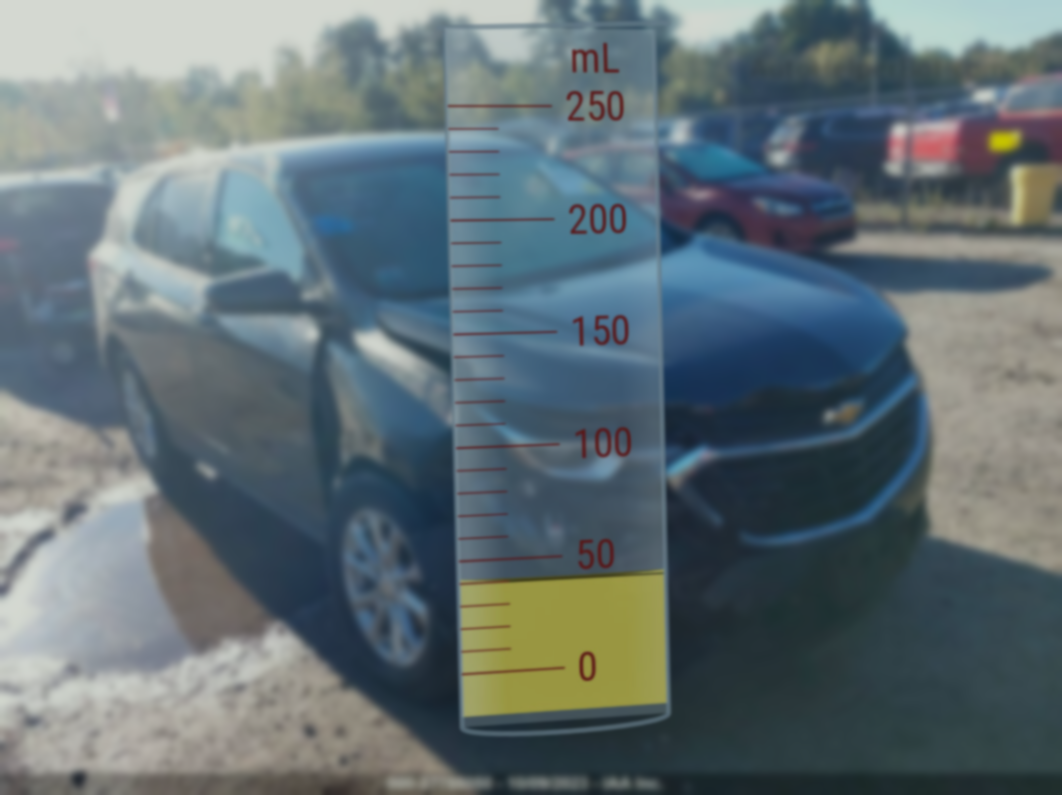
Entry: **40** mL
